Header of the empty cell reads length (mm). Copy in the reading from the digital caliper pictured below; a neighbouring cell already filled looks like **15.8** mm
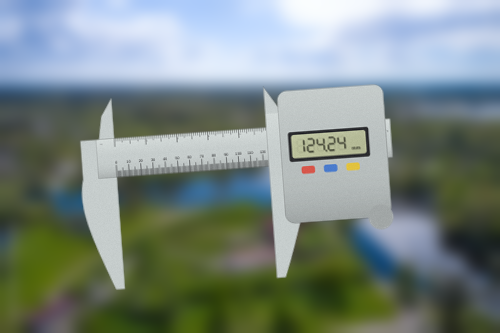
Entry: **124.24** mm
